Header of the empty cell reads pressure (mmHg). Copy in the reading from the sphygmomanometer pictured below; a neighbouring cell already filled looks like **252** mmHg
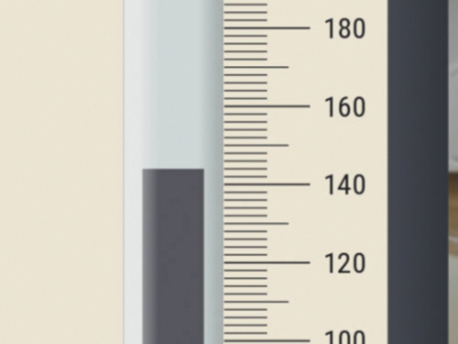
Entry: **144** mmHg
